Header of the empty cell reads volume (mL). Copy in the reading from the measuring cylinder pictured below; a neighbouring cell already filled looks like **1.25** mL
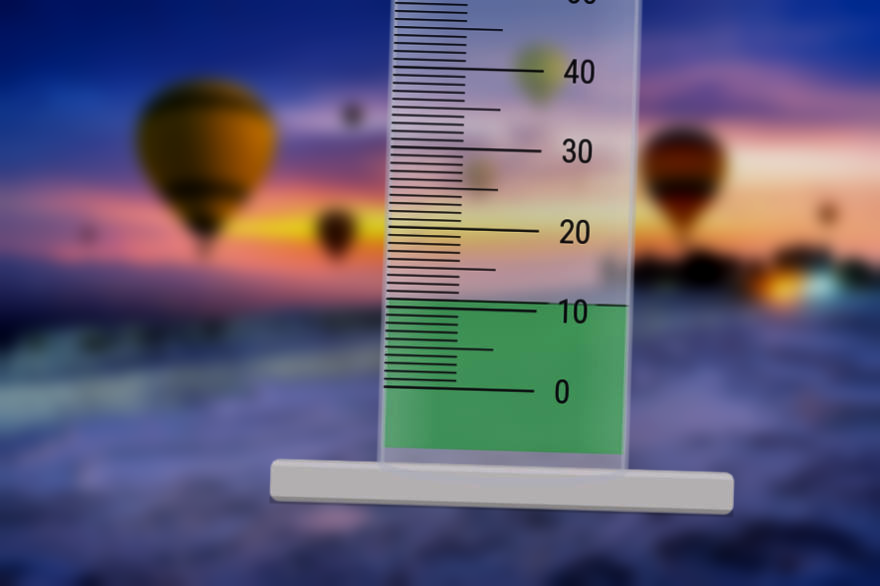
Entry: **11** mL
